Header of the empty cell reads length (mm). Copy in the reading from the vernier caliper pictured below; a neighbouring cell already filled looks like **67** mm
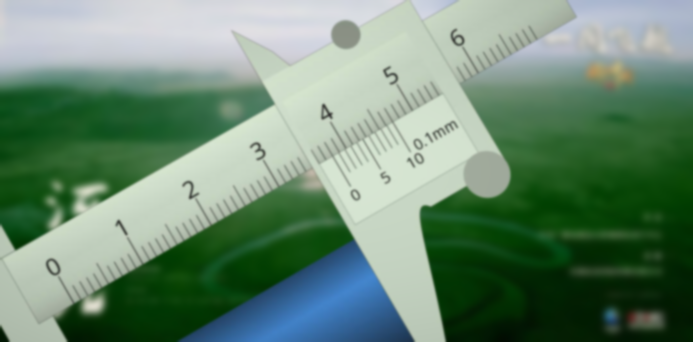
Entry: **38.0** mm
